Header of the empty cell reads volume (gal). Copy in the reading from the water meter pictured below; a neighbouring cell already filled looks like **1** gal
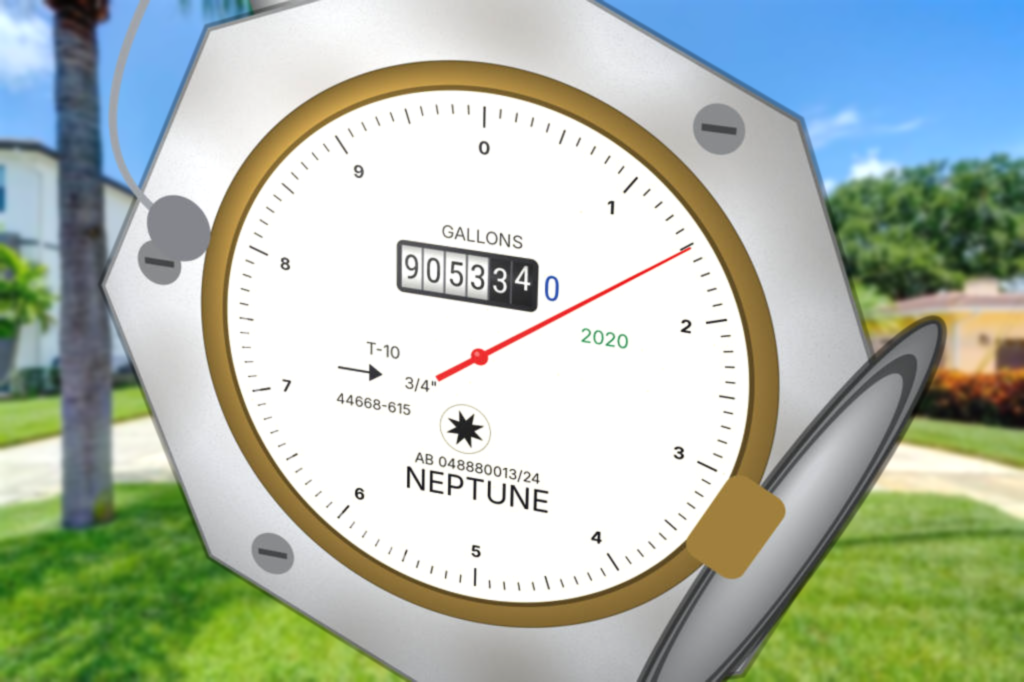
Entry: **9053341.5** gal
